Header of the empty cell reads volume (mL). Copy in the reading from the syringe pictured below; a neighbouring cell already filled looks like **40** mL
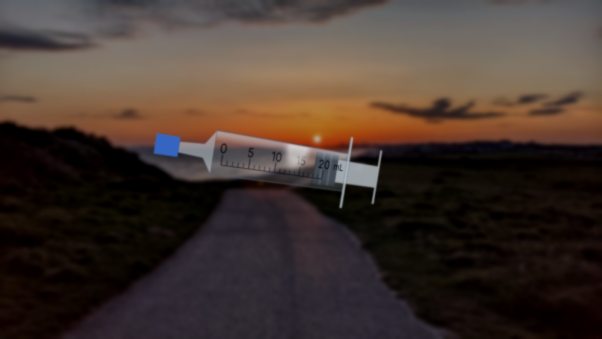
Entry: **18** mL
